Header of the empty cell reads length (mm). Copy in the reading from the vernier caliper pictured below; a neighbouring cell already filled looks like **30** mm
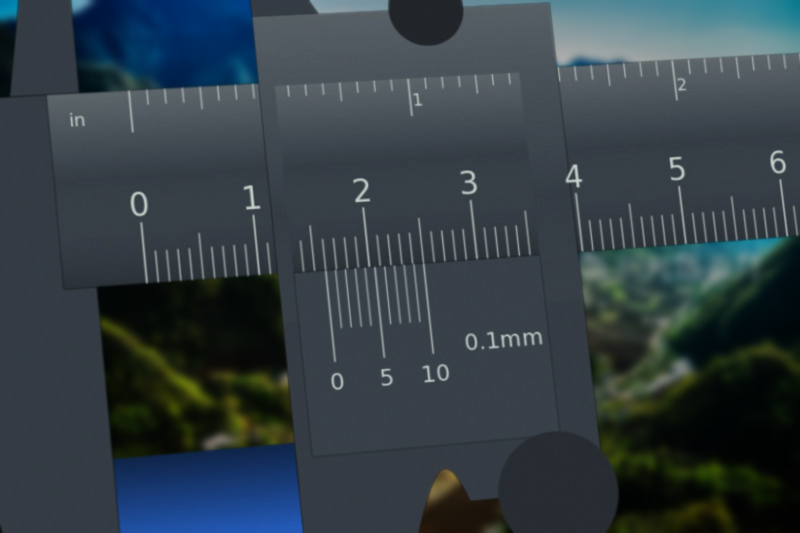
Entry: **16.0** mm
